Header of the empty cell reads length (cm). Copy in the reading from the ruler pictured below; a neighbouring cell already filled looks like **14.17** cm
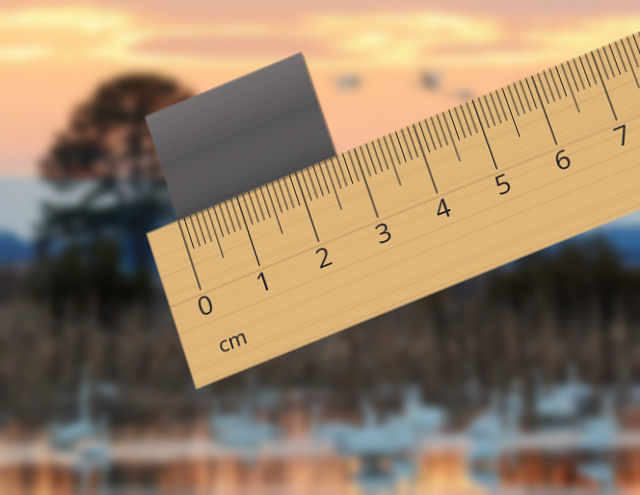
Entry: **2.7** cm
